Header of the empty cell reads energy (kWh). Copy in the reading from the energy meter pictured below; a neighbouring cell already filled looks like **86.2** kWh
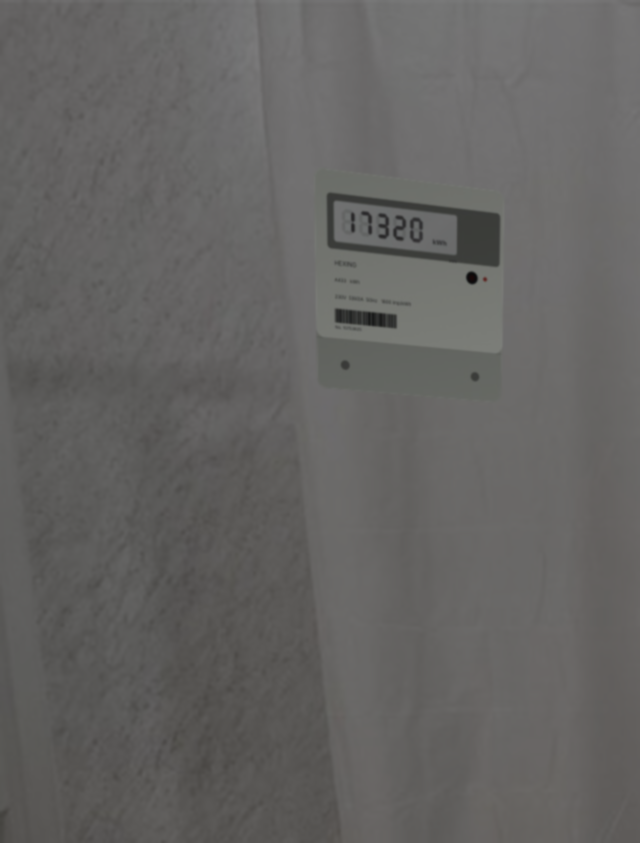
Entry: **17320** kWh
